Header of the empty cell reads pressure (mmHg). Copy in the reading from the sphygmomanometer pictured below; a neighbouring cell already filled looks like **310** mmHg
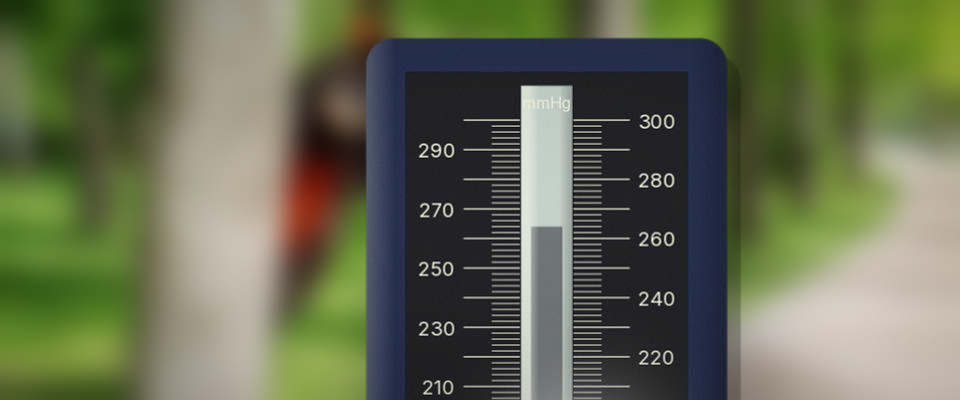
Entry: **264** mmHg
